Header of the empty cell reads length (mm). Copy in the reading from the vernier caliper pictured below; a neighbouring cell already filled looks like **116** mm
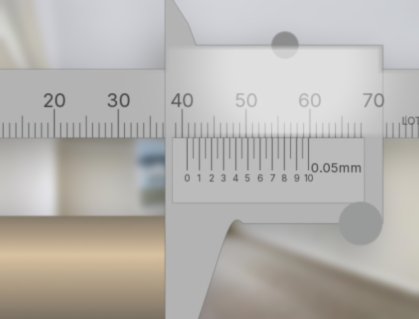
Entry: **40.8** mm
